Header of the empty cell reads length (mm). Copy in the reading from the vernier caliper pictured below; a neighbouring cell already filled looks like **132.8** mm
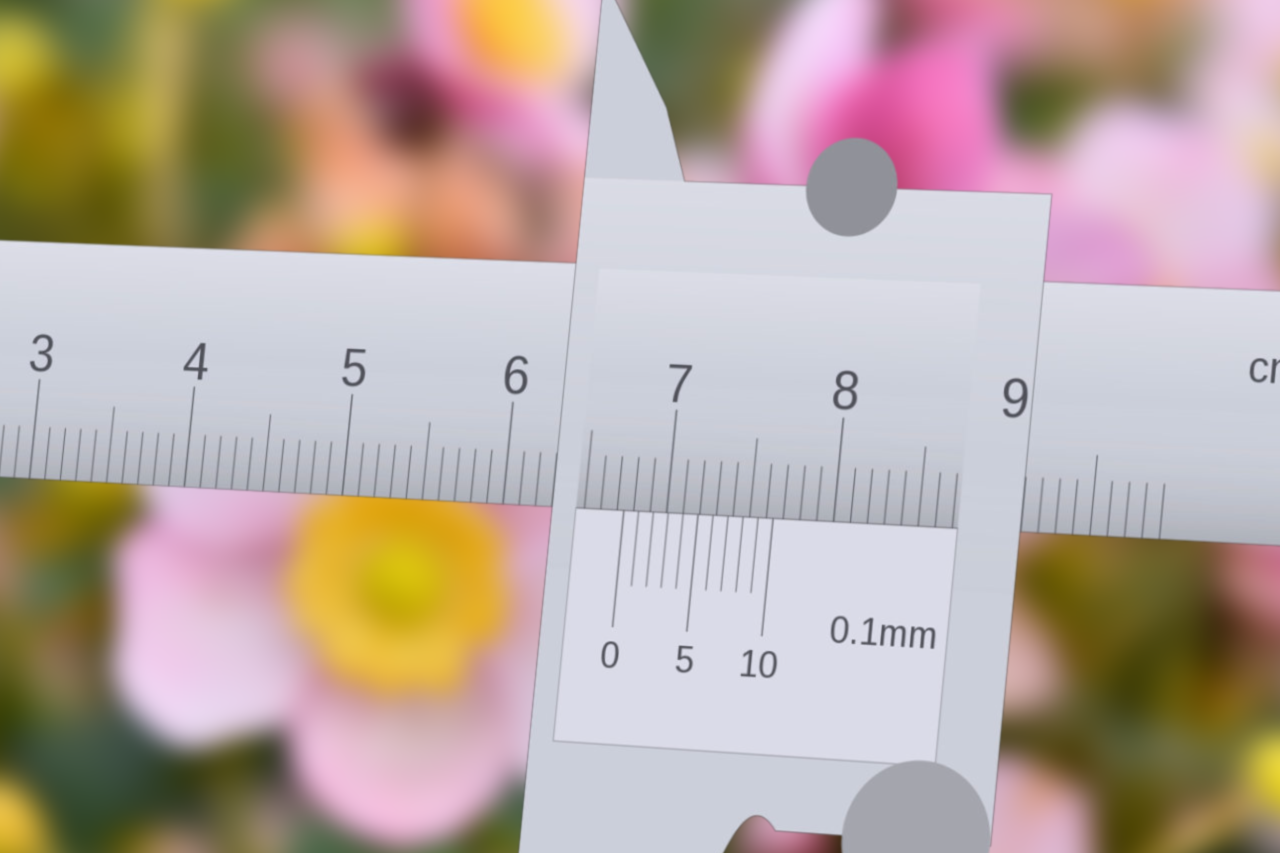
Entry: **67.4** mm
